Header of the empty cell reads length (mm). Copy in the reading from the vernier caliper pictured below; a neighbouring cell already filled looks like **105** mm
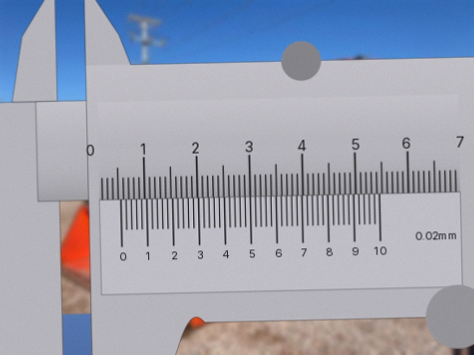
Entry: **5.5** mm
